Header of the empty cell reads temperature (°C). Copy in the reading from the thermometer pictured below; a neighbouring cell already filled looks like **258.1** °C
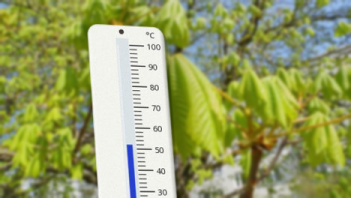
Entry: **52** °C
